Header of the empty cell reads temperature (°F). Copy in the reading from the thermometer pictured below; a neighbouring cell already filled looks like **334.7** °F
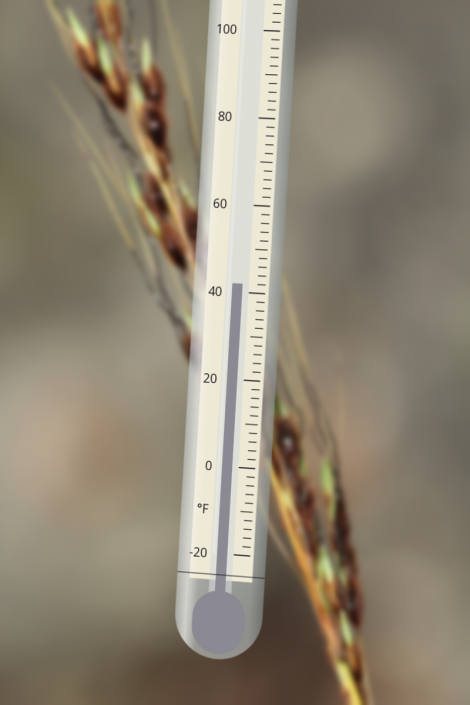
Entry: **42** °F
